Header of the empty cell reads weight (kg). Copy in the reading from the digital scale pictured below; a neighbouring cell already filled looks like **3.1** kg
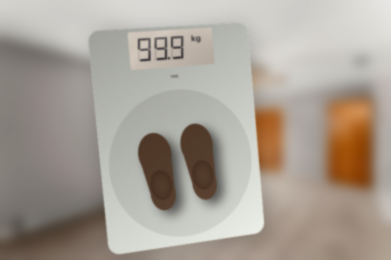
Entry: **99.9** kg
